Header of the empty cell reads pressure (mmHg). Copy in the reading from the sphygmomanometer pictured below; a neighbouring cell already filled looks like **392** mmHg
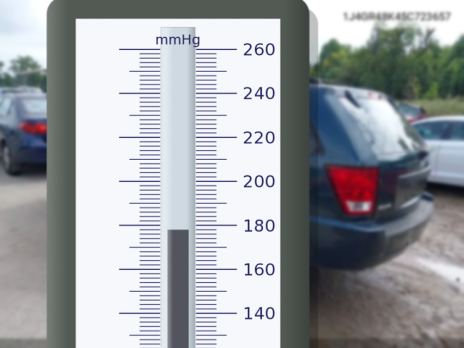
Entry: **178** mmHg
